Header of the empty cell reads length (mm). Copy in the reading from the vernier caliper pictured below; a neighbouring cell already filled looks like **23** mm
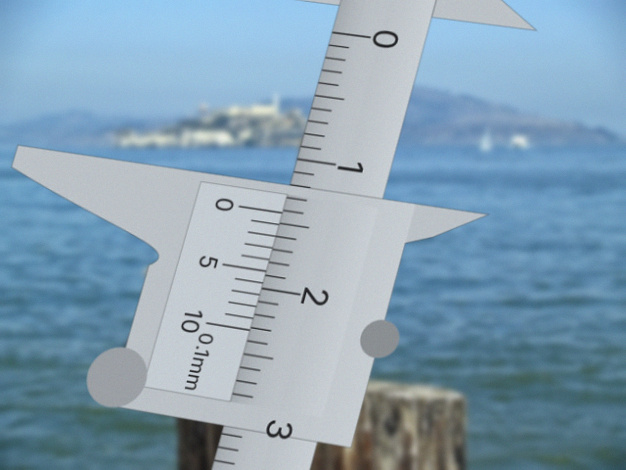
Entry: **14.2** mm
